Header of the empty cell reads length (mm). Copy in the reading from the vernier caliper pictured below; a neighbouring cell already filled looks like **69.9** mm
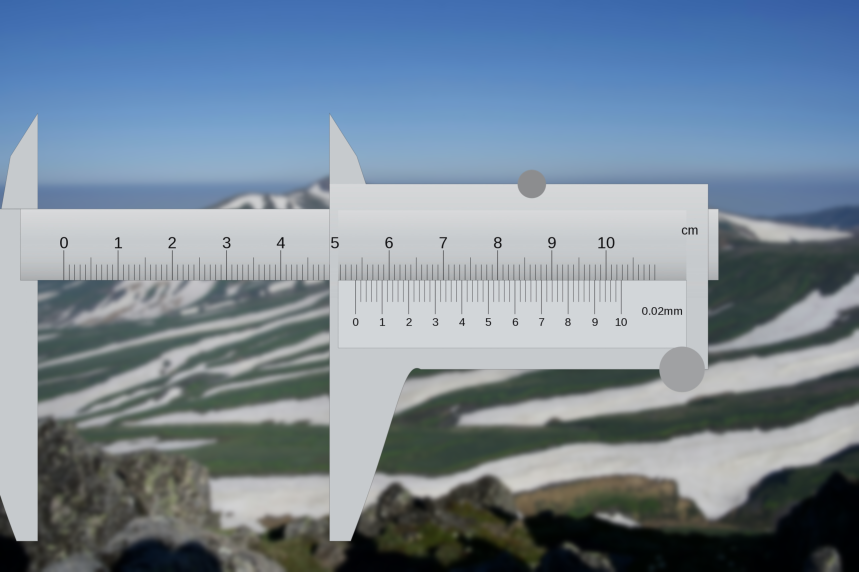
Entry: **53.8** mm
